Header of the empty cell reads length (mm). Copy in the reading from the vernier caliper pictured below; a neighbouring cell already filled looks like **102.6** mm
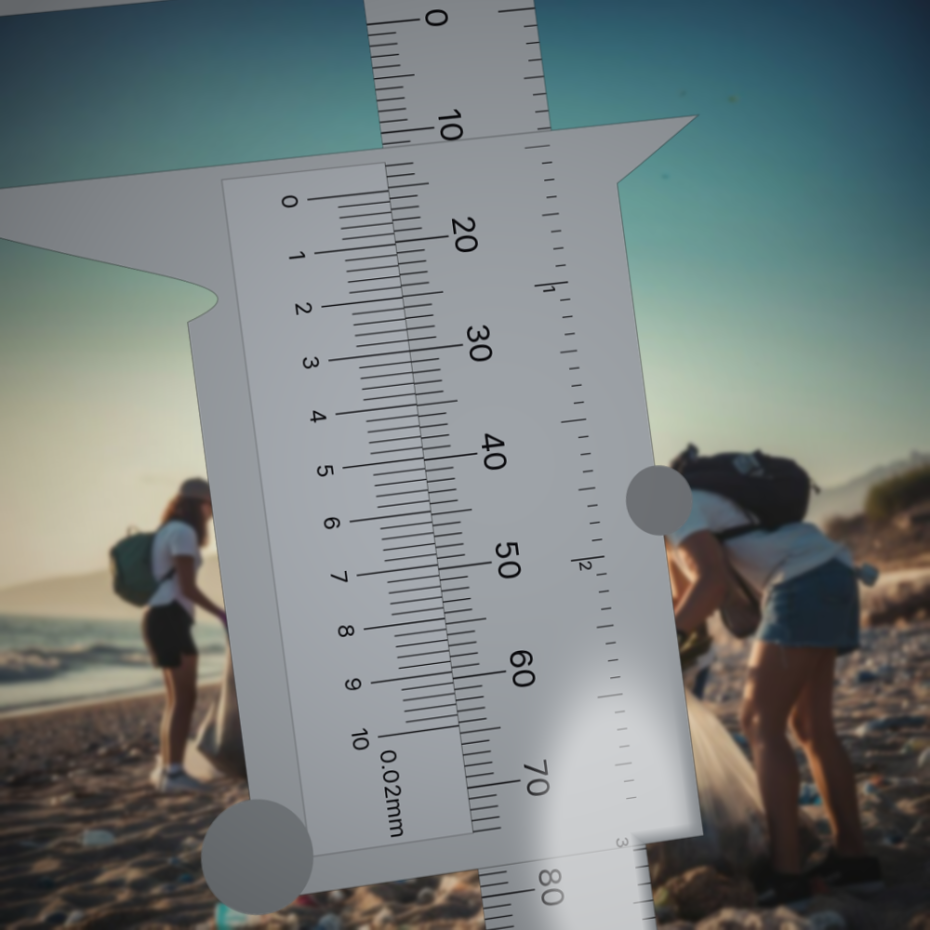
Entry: **15.3** mm
